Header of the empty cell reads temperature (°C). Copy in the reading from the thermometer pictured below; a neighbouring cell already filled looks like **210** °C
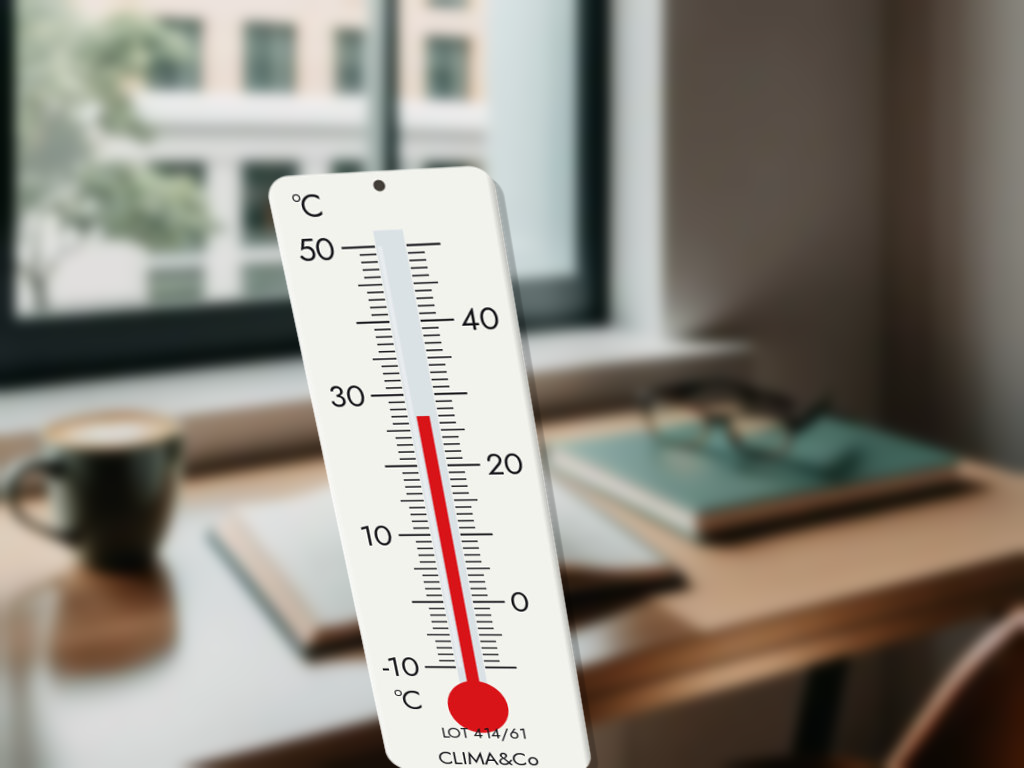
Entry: **27** °C
